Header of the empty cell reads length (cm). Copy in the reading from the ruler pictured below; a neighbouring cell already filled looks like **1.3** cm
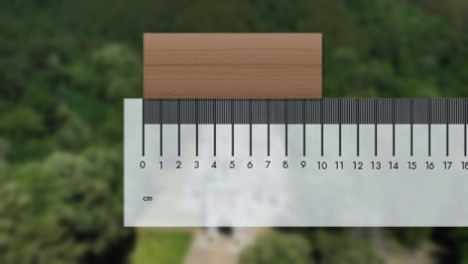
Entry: **10** cm
